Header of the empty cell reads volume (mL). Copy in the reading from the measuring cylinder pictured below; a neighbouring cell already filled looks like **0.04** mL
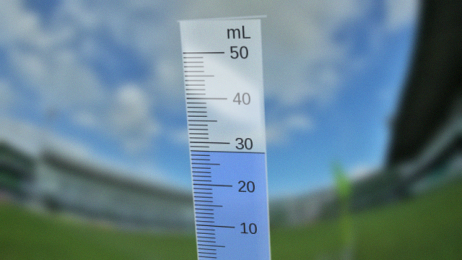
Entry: **28** mL
